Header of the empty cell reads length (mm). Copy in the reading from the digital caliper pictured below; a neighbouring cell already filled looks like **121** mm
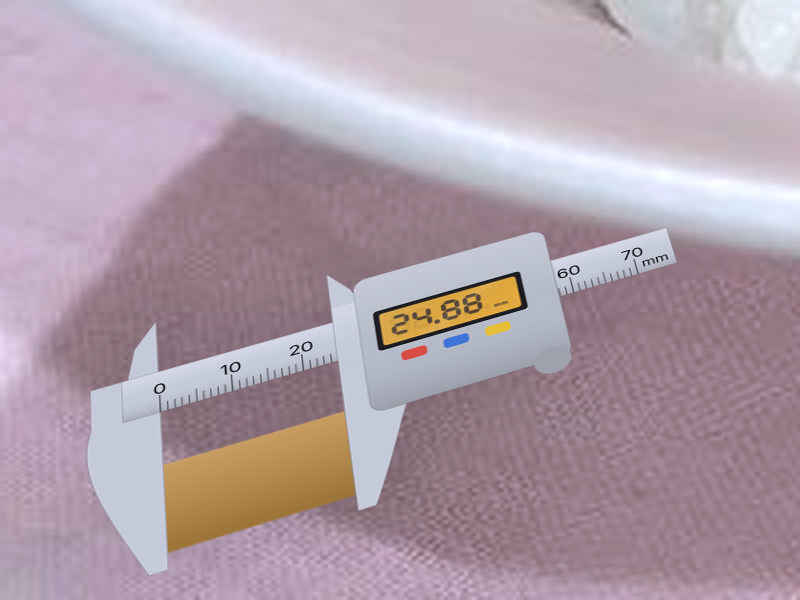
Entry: **24.88** mm
